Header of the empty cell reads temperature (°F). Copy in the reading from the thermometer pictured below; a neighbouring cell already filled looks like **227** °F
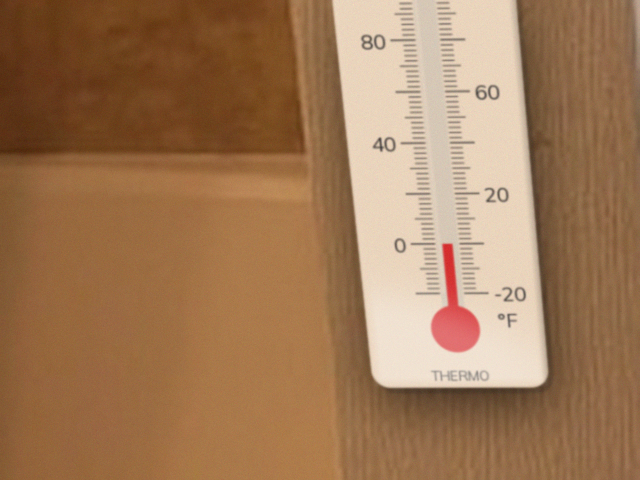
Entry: **0** °F
